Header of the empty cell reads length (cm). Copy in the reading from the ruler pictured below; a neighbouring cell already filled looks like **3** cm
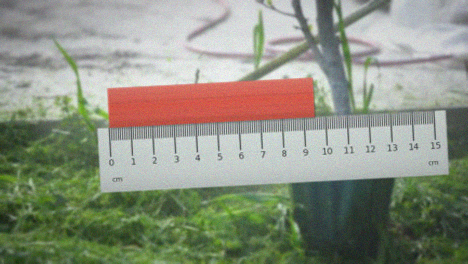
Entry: **9.5** cm
